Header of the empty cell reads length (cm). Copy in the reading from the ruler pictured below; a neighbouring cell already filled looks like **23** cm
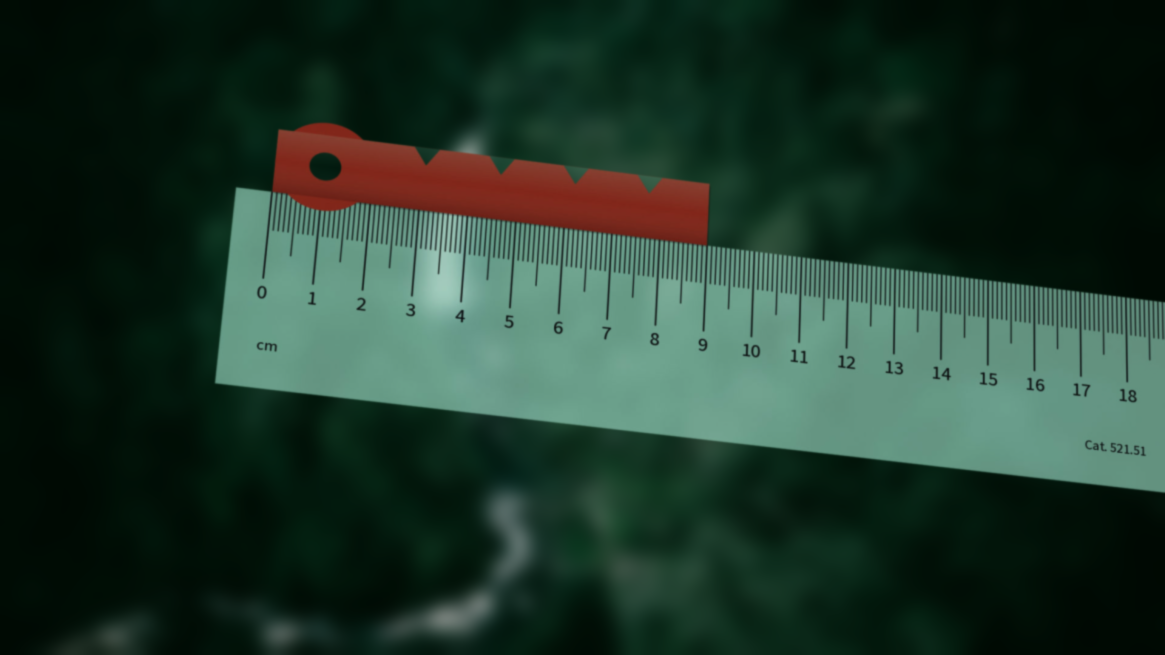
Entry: **9** cm
